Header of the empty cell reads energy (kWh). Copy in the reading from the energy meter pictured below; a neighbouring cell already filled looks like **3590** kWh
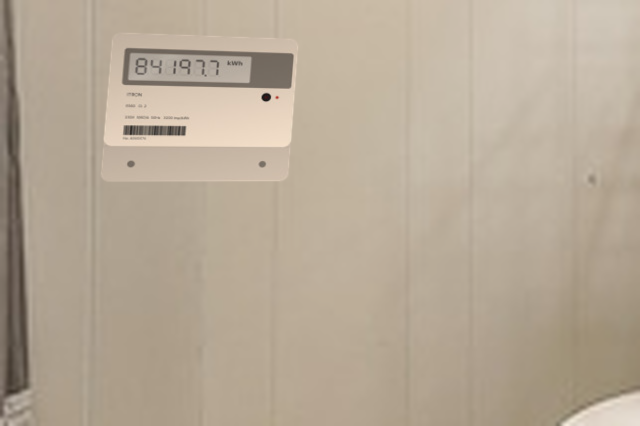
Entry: **84197.7** kWh
